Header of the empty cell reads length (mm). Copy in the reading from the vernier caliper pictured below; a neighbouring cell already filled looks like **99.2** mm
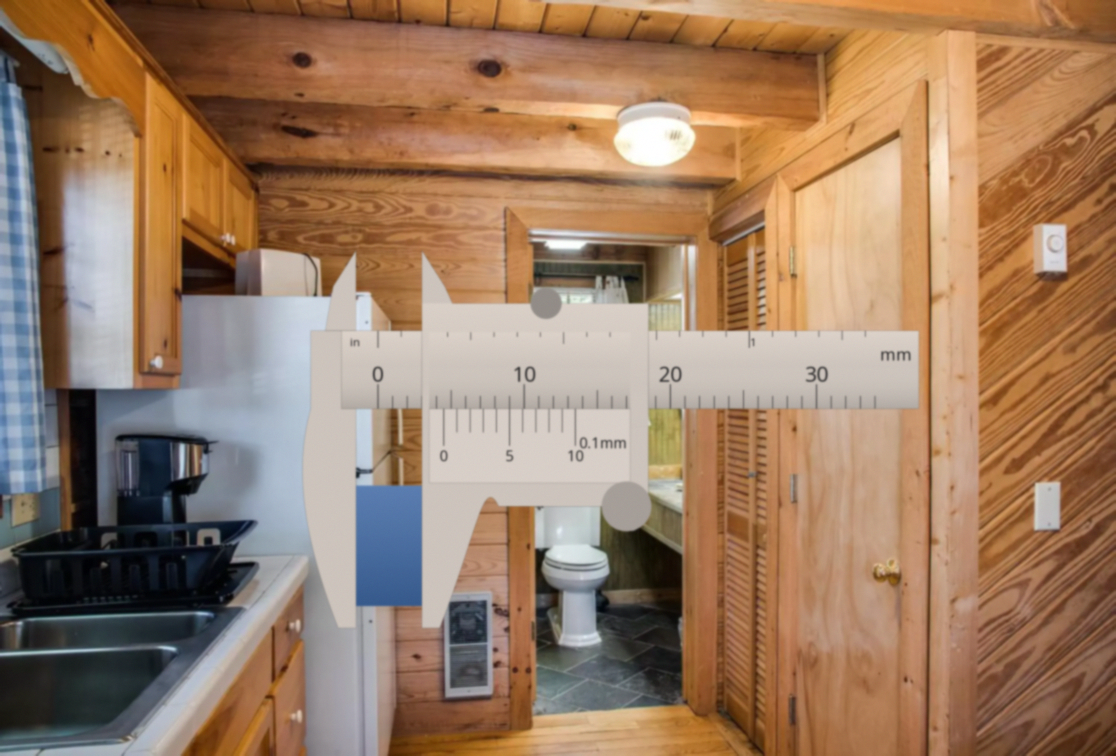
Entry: **4.5** mm
